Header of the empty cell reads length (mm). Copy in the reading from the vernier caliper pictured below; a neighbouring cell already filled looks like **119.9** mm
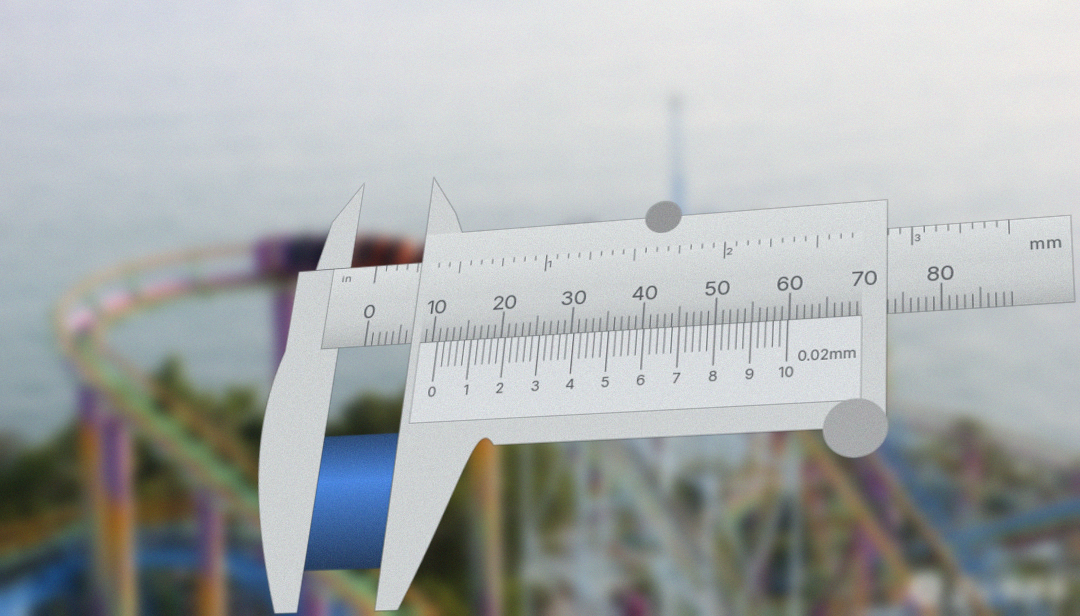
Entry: **10.8** mm
